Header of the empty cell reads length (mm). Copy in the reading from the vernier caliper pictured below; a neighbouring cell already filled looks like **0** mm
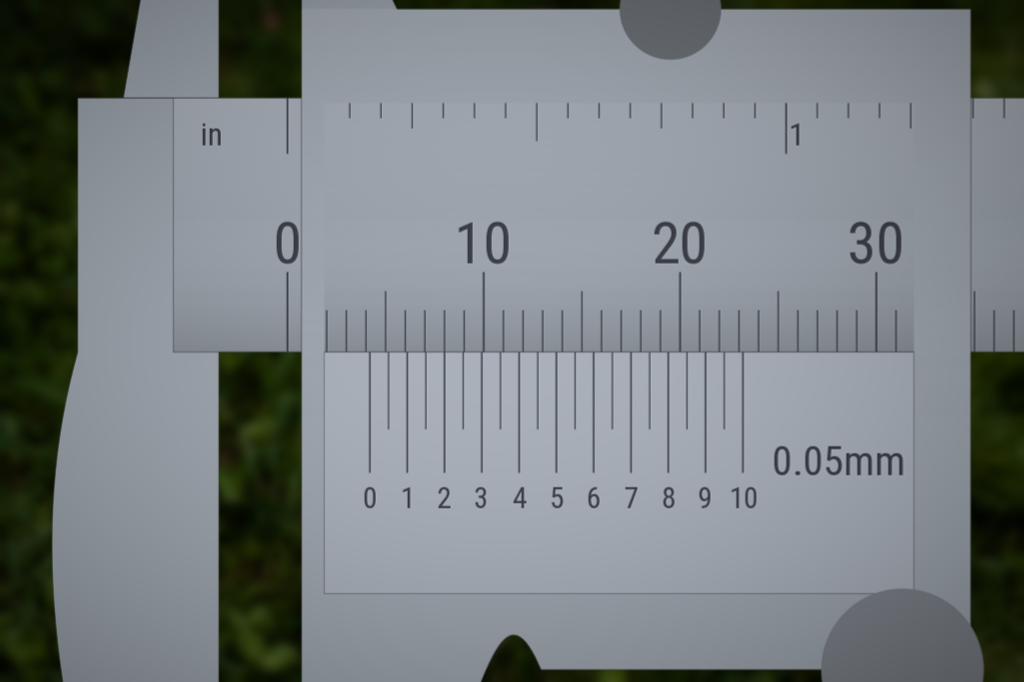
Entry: **4.2** mm
